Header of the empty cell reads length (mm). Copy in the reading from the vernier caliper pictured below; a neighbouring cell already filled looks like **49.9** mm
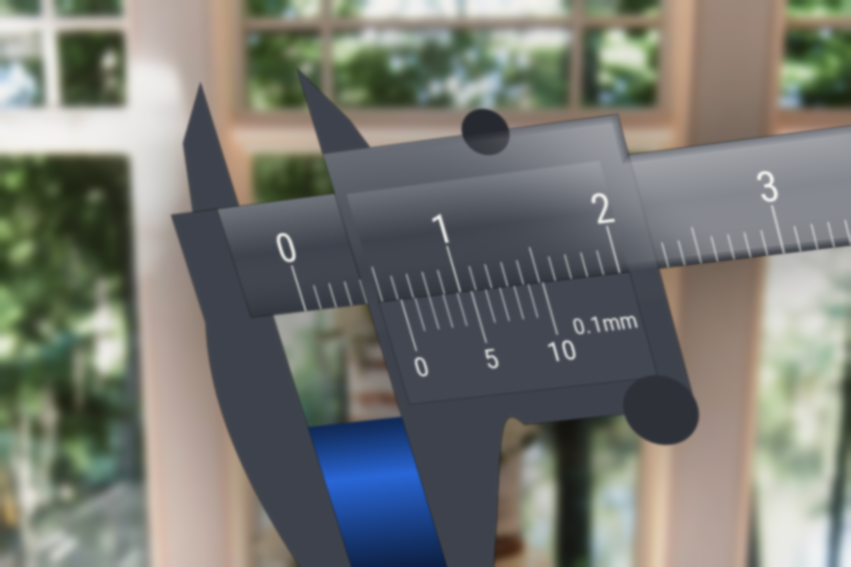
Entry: **6.2** mm
